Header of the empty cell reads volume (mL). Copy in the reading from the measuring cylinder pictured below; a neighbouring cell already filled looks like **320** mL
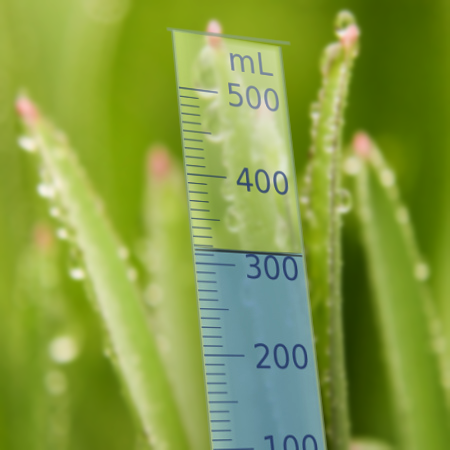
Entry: **315** mL
